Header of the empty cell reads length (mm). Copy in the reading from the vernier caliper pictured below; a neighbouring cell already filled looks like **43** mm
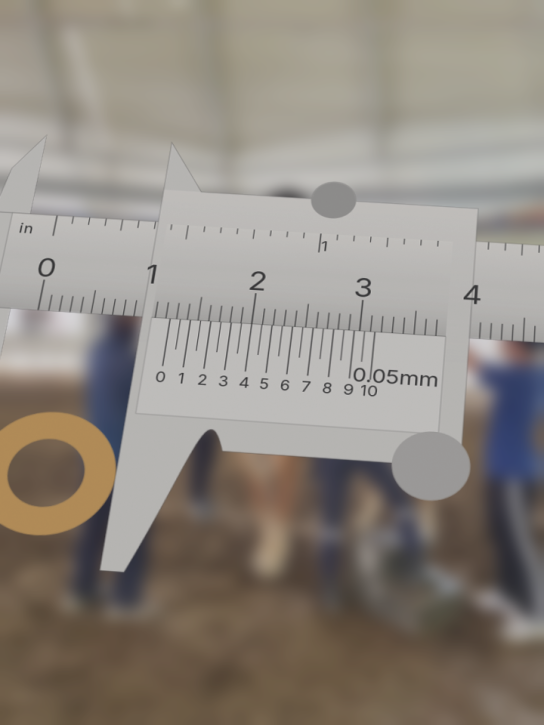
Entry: **12.4** mm
